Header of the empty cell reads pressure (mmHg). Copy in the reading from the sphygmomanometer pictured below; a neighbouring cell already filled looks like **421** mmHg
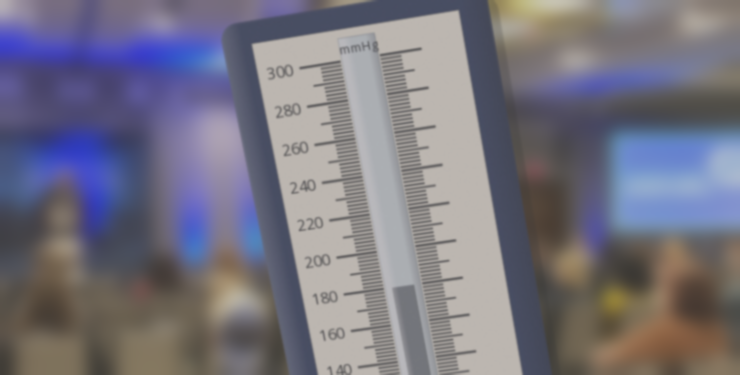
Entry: **180** mmHg
